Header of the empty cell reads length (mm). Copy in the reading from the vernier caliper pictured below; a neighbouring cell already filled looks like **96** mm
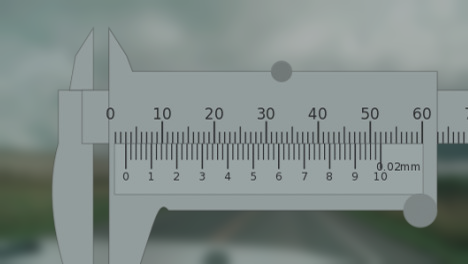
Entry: **3.0** mm
